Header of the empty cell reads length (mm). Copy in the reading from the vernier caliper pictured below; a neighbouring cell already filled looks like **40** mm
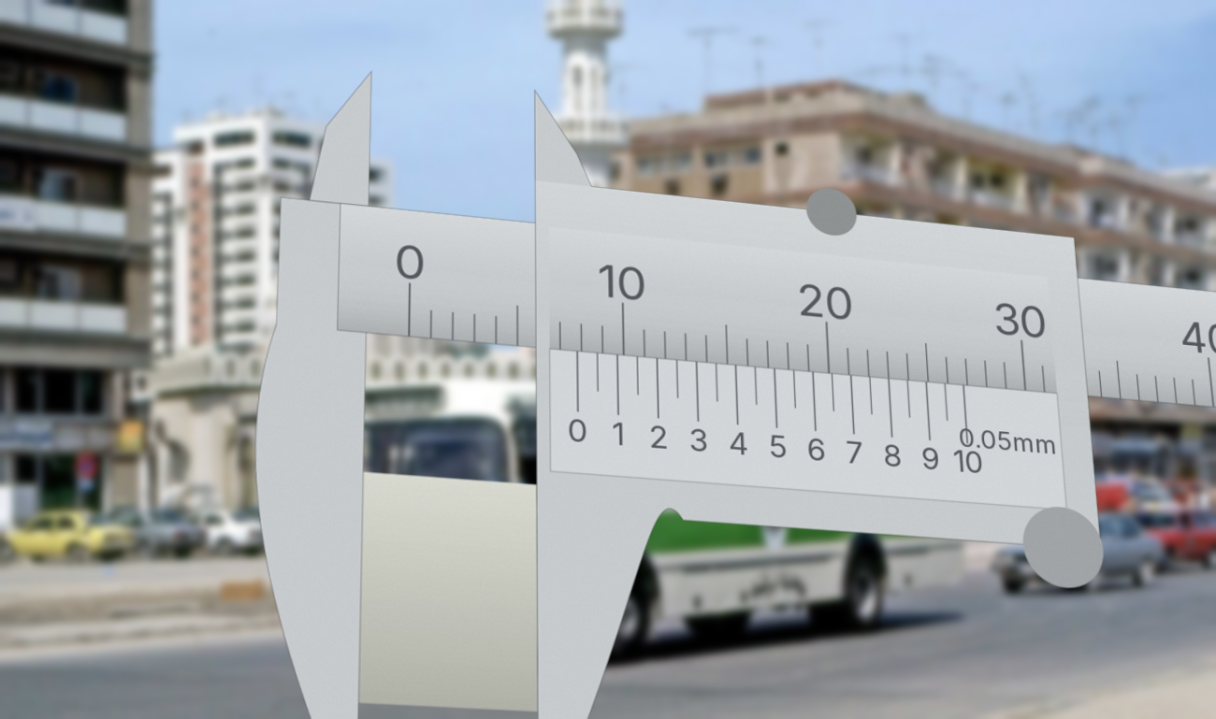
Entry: **7.8** mm
